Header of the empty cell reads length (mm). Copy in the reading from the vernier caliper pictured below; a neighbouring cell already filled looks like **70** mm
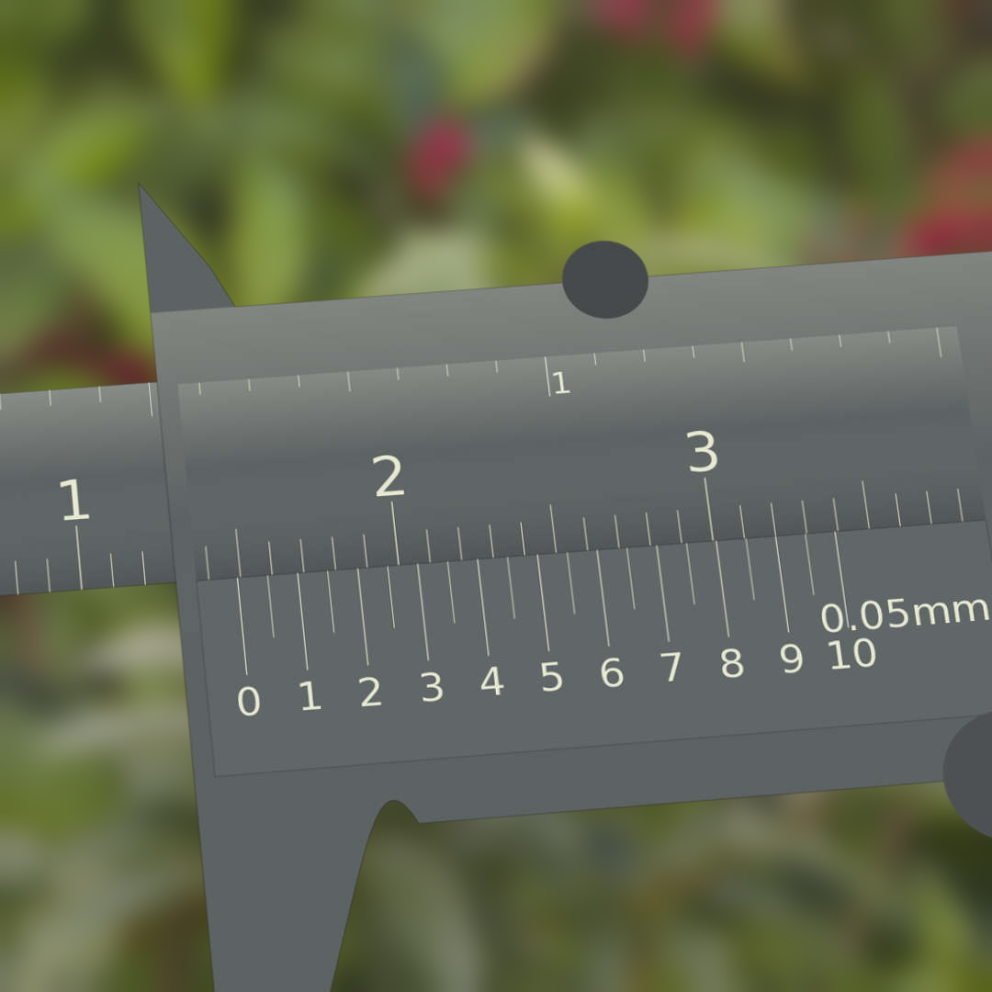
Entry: **14.90** mm
